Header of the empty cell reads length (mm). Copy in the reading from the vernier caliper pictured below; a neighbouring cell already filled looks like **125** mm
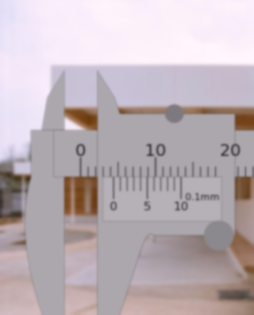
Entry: **4.4** mm
